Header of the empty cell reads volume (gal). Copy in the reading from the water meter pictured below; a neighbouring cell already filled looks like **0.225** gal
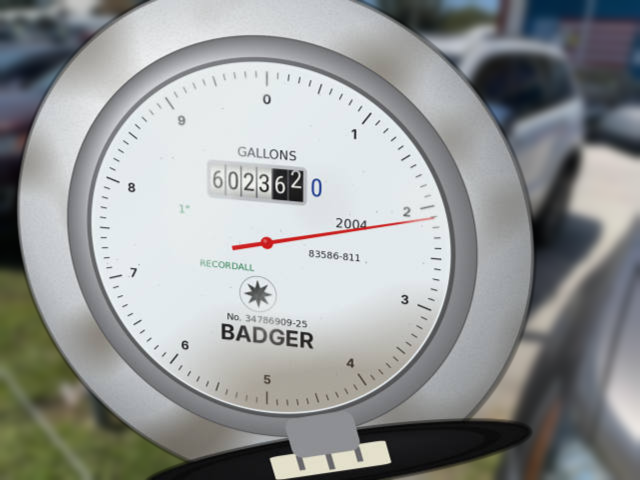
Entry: **6023622.1** gal
